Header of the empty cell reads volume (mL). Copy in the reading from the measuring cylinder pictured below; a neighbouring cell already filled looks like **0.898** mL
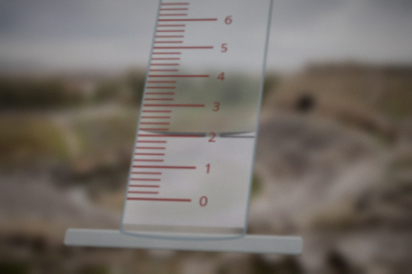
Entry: **2** mL
